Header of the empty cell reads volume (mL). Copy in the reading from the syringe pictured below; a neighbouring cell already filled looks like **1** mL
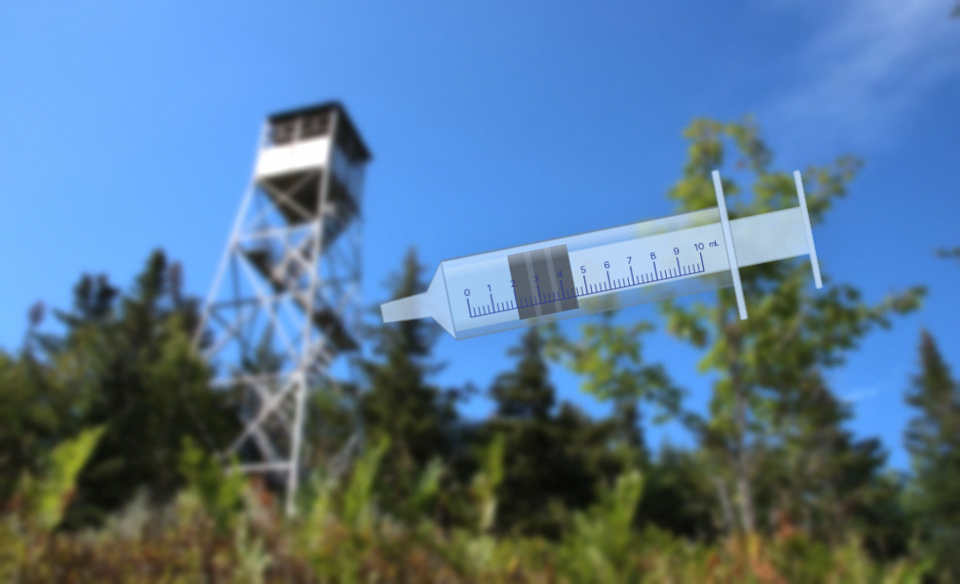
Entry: **2** mL
